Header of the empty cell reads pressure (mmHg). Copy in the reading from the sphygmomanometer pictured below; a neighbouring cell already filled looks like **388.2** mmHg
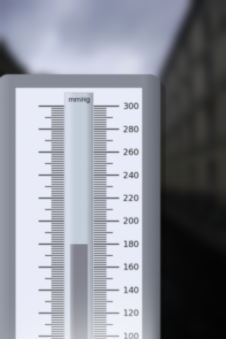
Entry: **180** mmHg
